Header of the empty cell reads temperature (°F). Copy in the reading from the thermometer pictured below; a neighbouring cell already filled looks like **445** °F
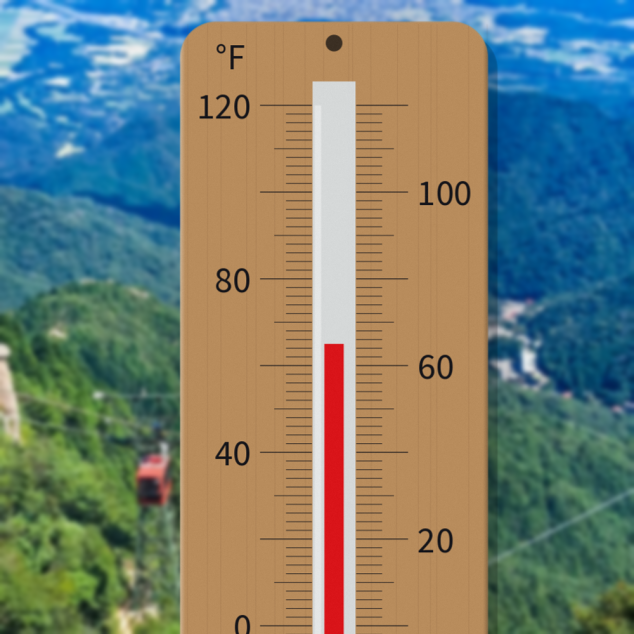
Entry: **65** °F
